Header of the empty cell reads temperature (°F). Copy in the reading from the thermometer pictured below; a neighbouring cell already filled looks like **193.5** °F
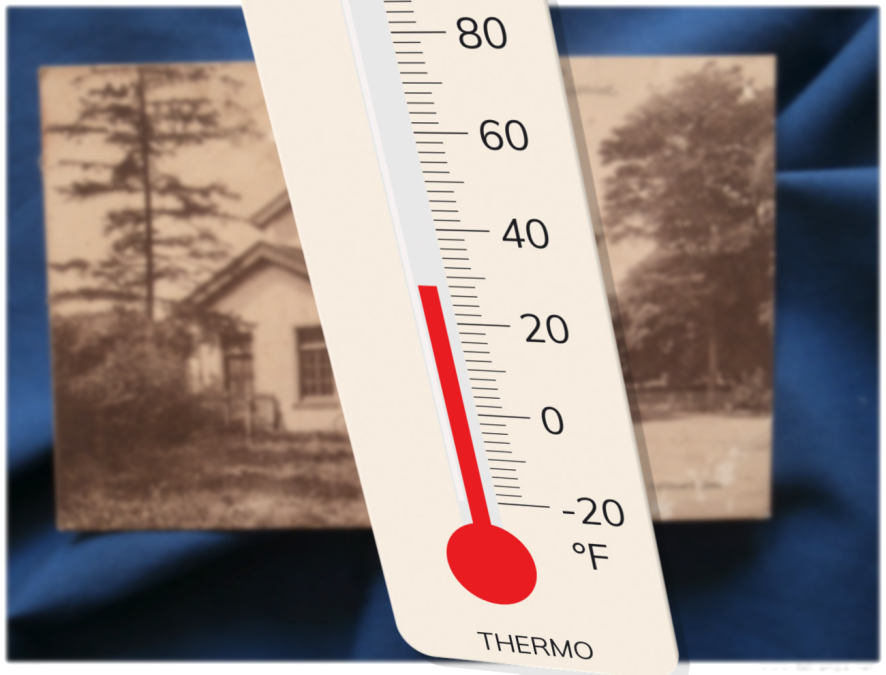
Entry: **28** °F
